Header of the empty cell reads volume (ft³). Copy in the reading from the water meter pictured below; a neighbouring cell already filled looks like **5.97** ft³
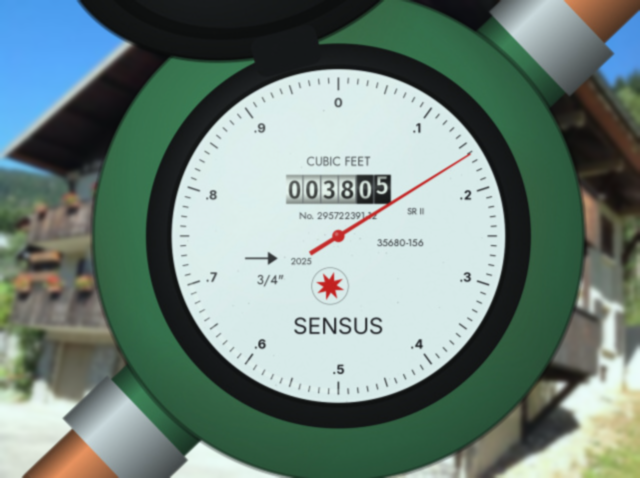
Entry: **3805.16** ft³
